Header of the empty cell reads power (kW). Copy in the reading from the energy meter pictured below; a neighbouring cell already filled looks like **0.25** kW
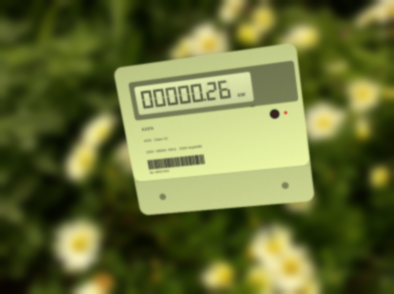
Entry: **0.26** kW
